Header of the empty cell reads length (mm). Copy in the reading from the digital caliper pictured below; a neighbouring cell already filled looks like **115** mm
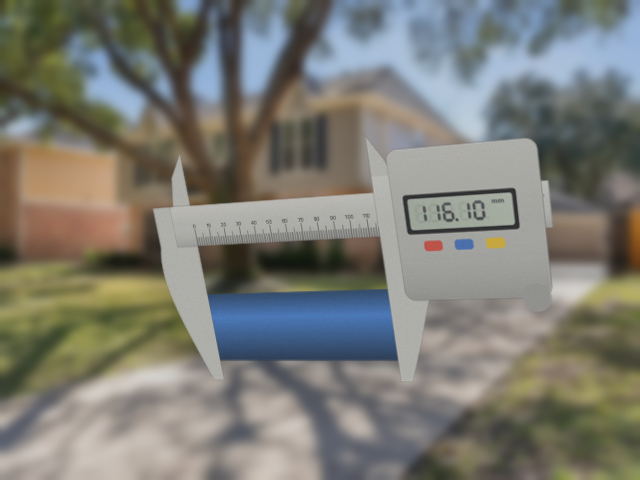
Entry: **116.10** mm
